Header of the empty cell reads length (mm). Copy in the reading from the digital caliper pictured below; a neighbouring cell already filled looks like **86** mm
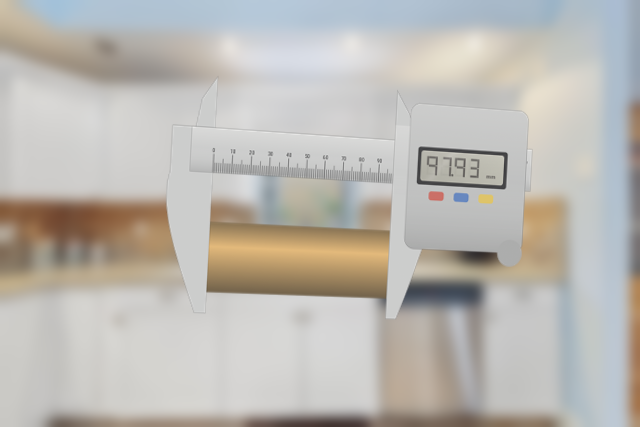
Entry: **97.93** mm
